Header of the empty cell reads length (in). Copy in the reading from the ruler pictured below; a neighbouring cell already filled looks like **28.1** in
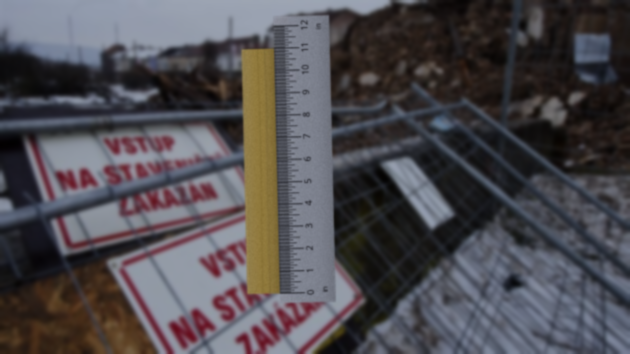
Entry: **11** in
